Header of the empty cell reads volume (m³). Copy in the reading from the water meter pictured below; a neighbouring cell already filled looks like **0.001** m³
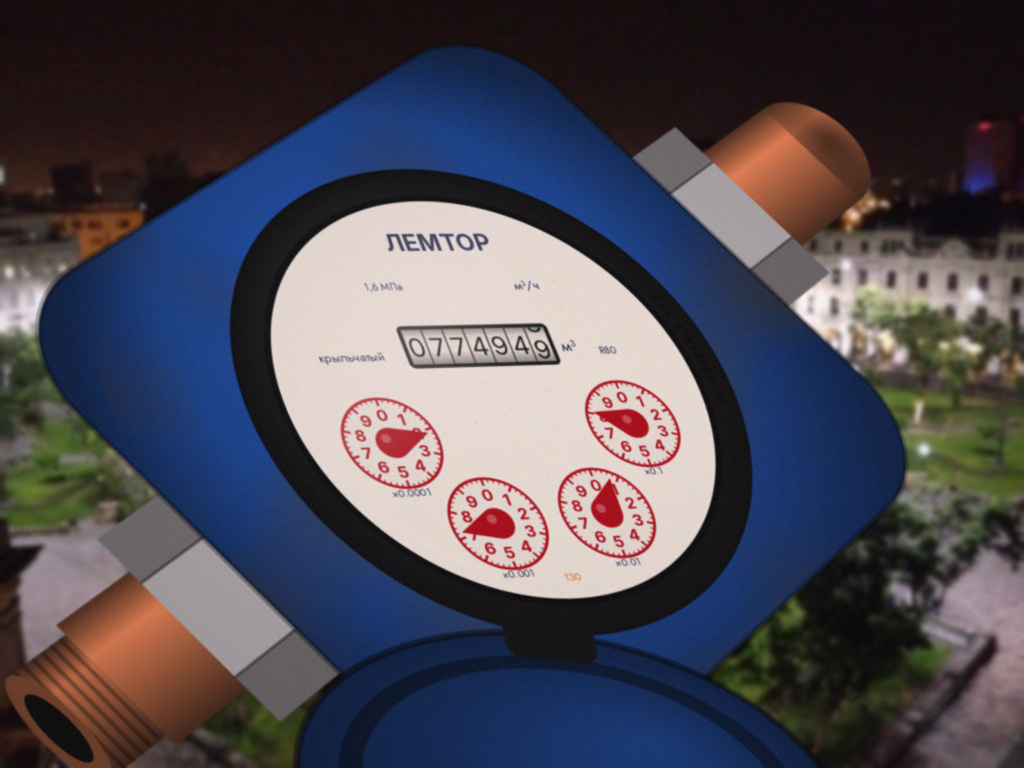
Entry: **774948.8072** m³
